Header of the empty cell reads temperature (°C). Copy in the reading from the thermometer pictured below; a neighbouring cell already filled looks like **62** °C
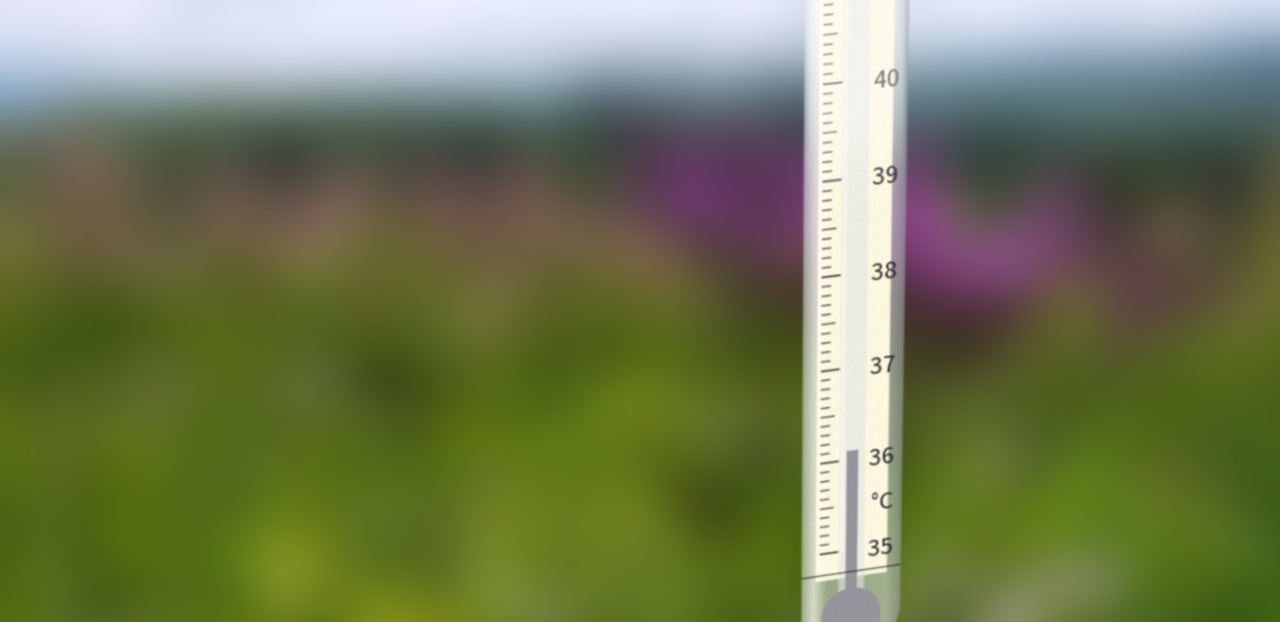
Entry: **36.1** °C
